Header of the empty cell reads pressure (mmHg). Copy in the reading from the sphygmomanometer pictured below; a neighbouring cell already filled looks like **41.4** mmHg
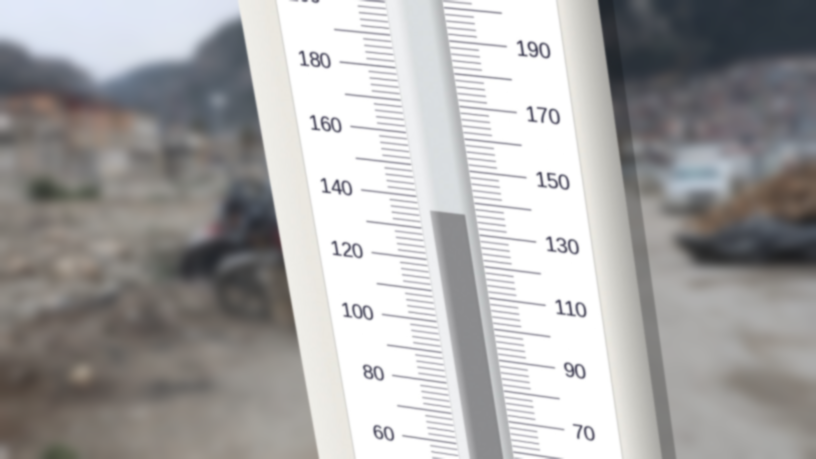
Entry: **136** mmHg
